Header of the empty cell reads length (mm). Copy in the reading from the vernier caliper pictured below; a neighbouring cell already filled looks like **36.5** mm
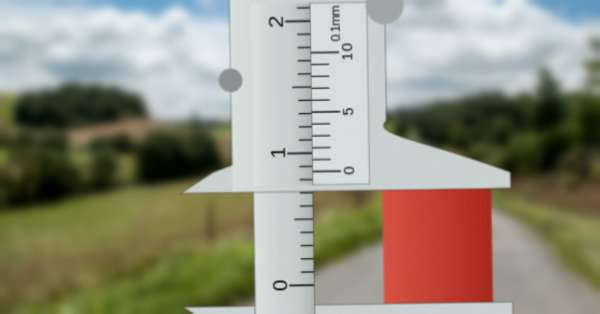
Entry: **8.6** mm
